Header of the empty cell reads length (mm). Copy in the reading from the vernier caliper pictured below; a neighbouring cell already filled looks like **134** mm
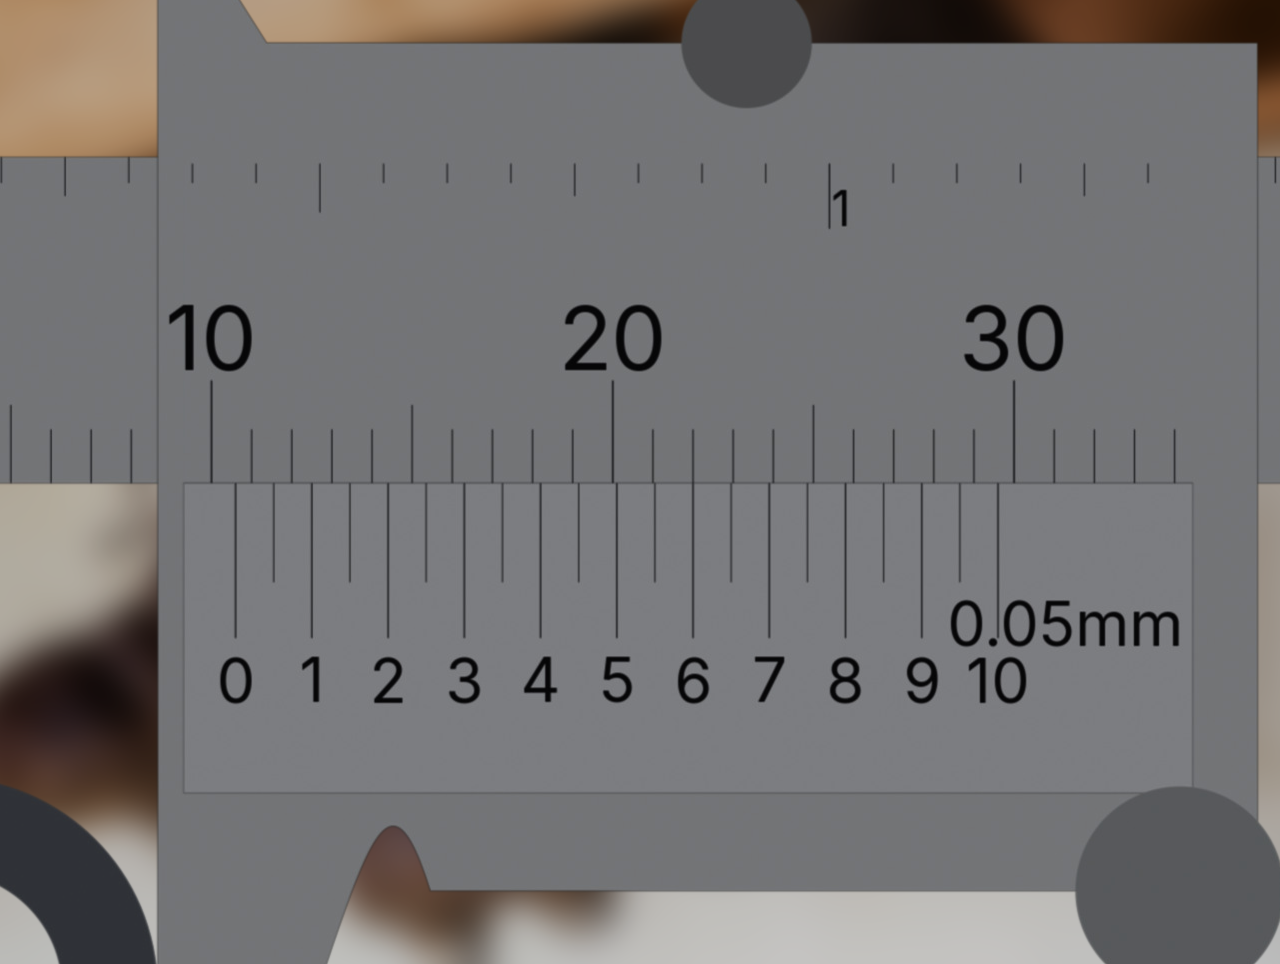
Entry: **10.60** mm
